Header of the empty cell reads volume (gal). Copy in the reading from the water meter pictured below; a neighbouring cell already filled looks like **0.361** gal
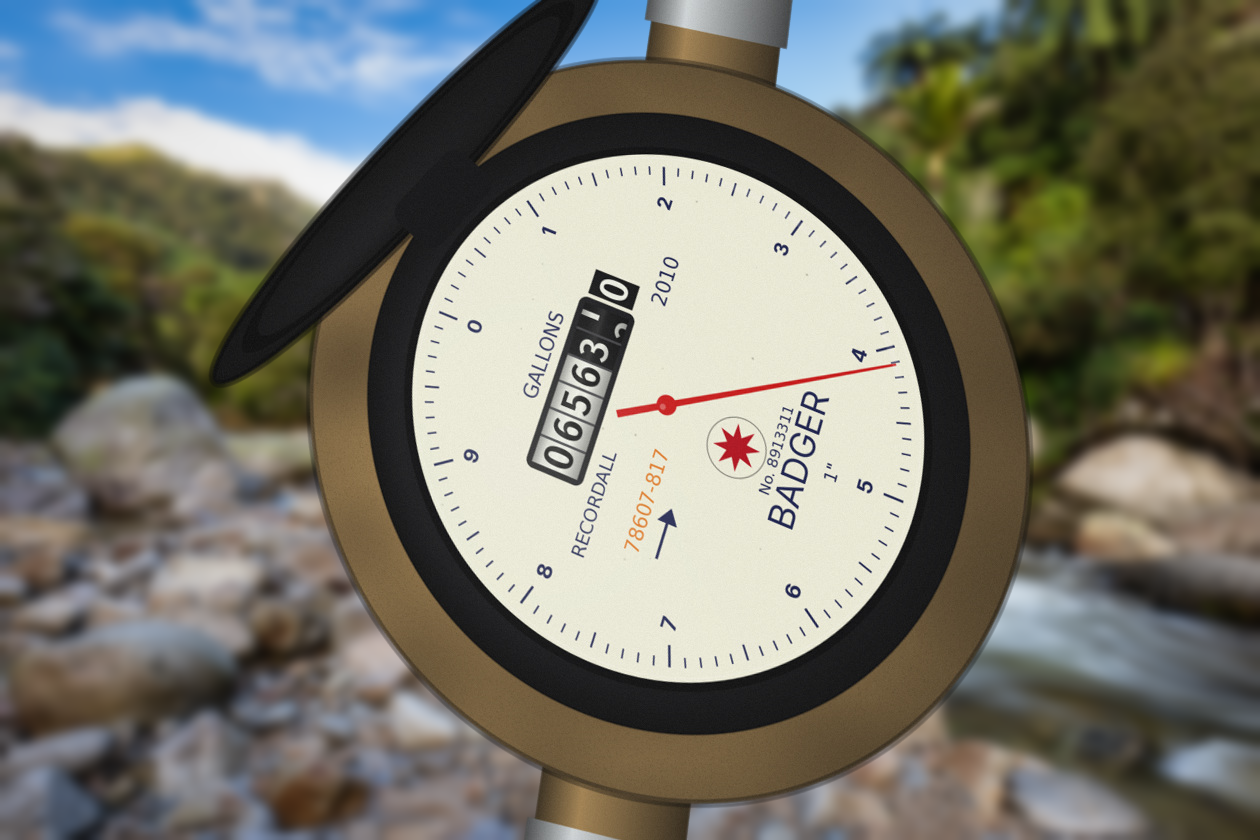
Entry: **656314.1** gal
